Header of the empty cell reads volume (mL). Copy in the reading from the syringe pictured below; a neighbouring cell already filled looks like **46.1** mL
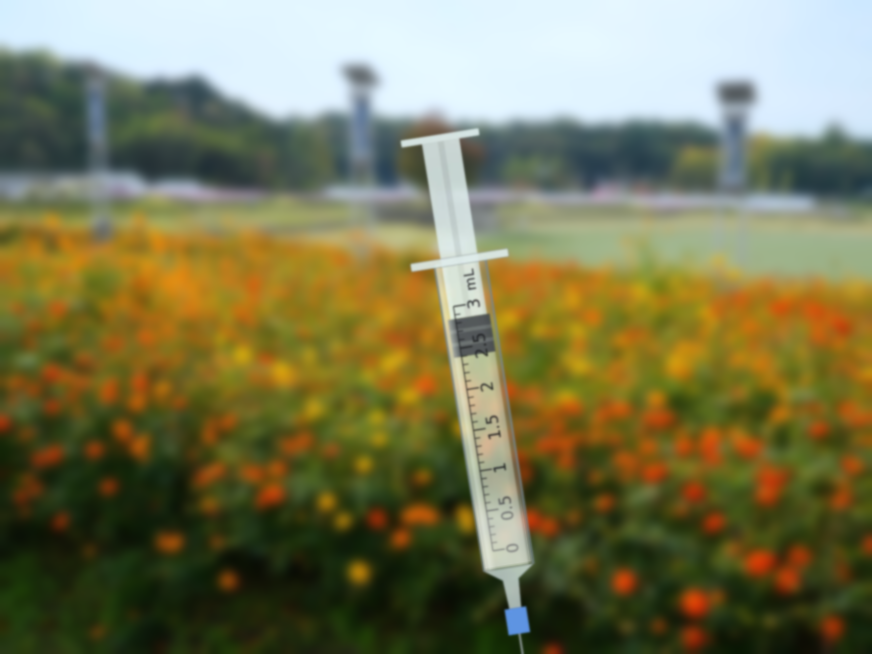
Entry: **2.4** mL
